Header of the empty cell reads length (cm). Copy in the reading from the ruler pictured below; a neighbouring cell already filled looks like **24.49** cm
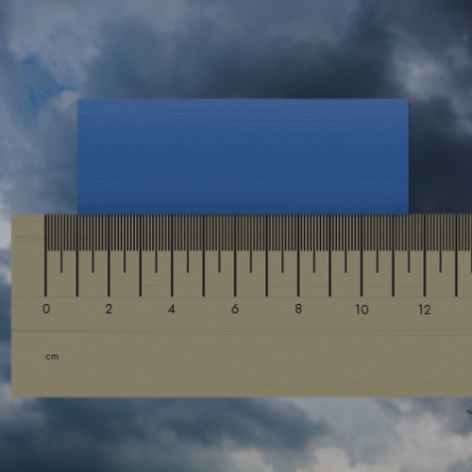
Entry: **10.5** cm
